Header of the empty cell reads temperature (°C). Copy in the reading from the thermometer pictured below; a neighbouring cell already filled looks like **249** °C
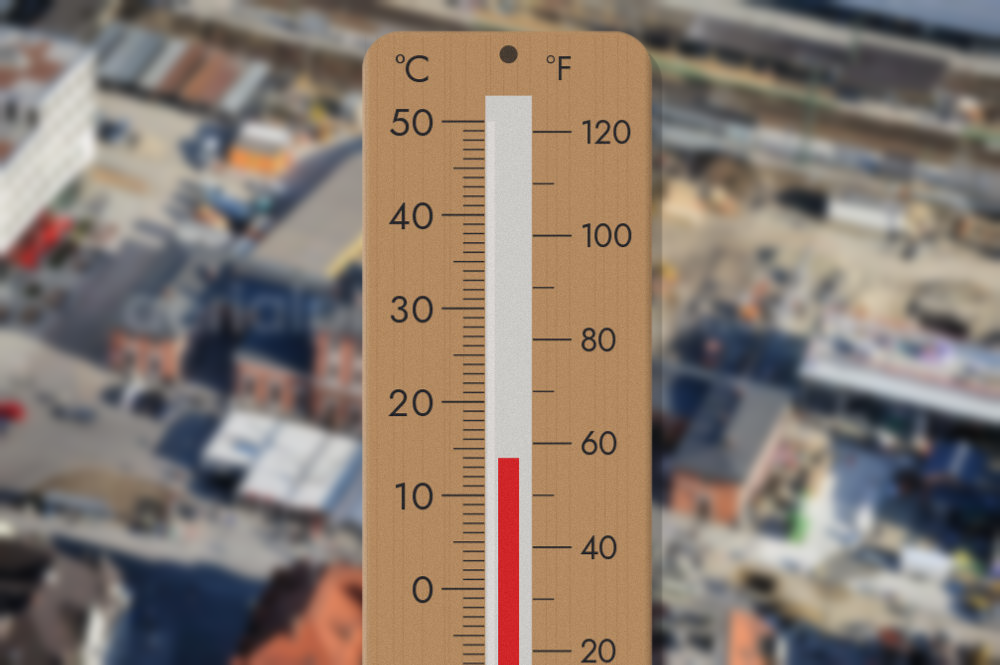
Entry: **14** °C
